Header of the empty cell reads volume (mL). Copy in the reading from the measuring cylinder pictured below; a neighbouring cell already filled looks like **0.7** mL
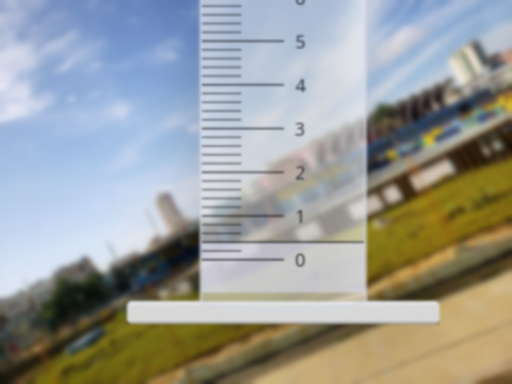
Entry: **0.4** mL
